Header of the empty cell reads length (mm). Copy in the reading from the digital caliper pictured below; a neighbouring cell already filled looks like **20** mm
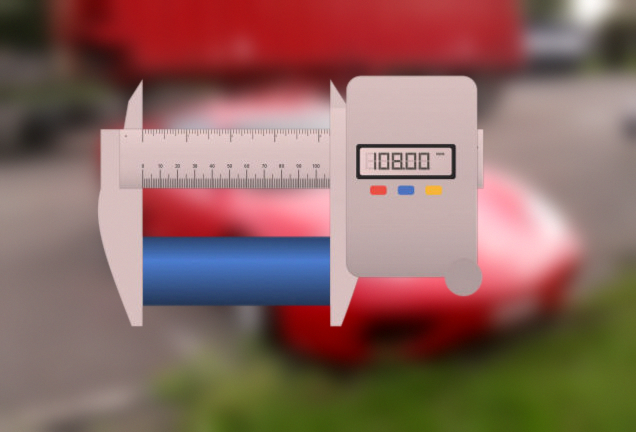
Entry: **108.00** mm
